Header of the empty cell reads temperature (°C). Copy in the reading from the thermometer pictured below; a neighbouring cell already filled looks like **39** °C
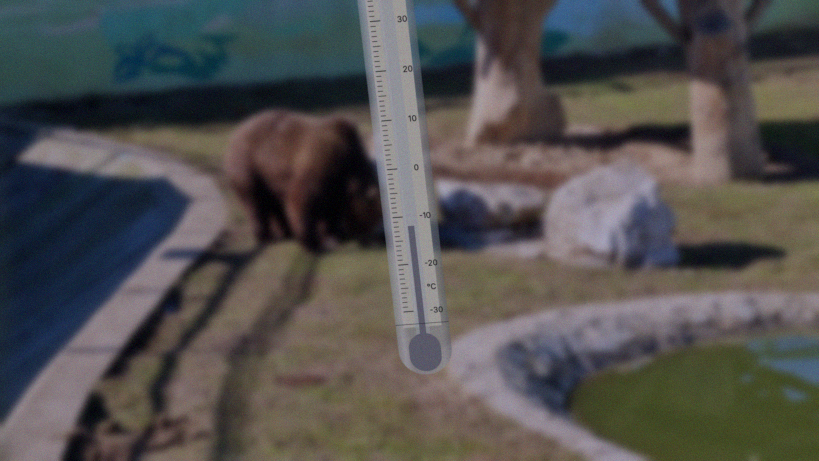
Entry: **-12** °C
